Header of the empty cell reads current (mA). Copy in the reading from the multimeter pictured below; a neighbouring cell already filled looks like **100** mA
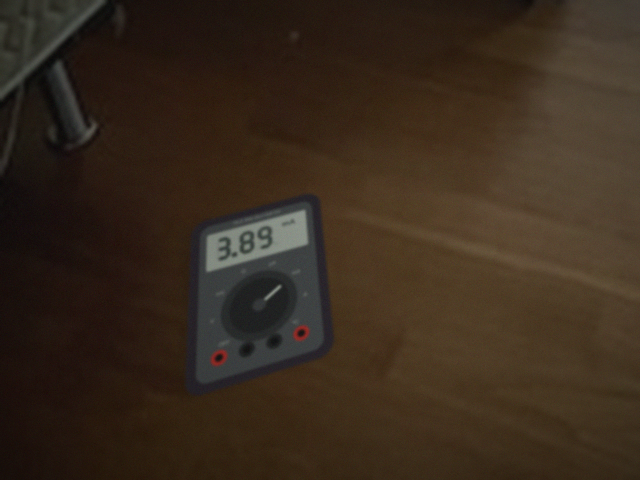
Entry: **3.89** mA
